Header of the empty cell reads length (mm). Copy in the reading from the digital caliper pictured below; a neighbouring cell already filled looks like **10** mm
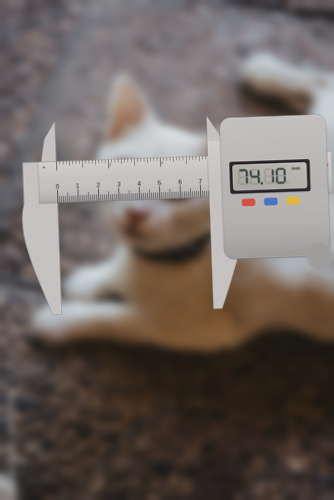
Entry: **74.10** mm
